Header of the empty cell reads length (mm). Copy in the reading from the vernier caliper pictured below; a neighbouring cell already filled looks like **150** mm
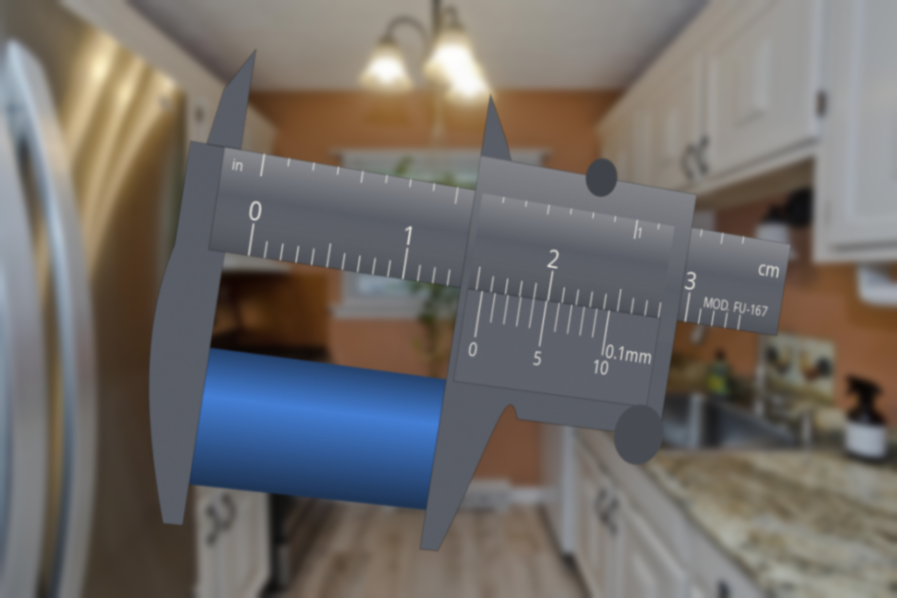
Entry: **15.4** mm
